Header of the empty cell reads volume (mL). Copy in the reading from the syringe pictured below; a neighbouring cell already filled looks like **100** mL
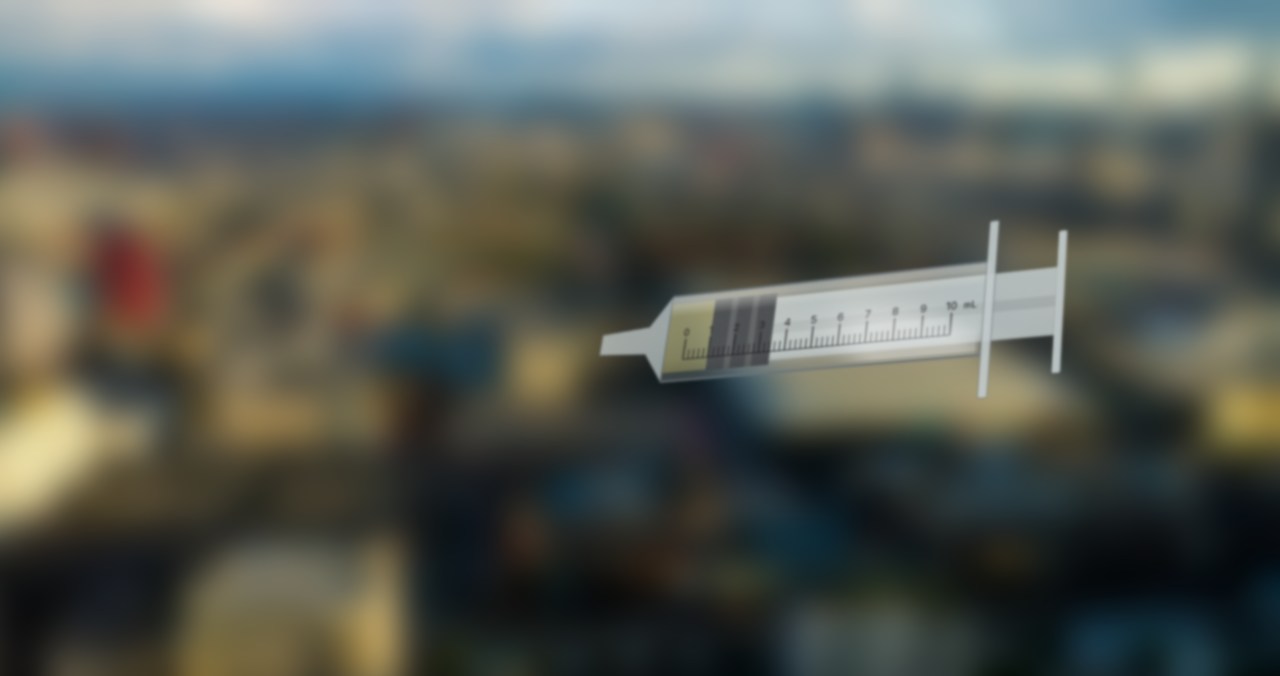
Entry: **1** mL
